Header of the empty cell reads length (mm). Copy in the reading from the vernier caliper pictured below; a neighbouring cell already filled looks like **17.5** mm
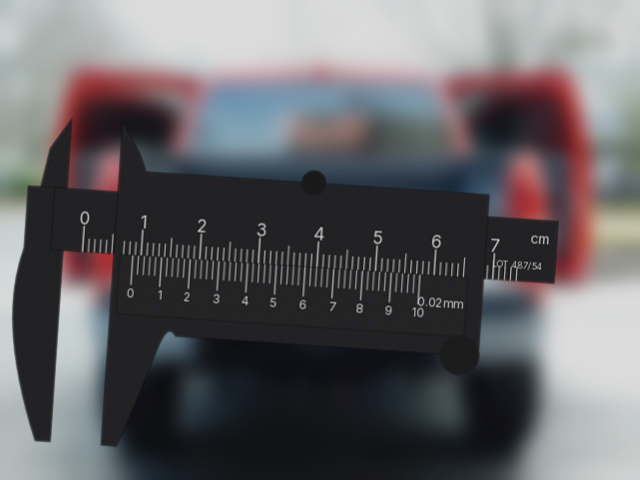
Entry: **8.6** mm
